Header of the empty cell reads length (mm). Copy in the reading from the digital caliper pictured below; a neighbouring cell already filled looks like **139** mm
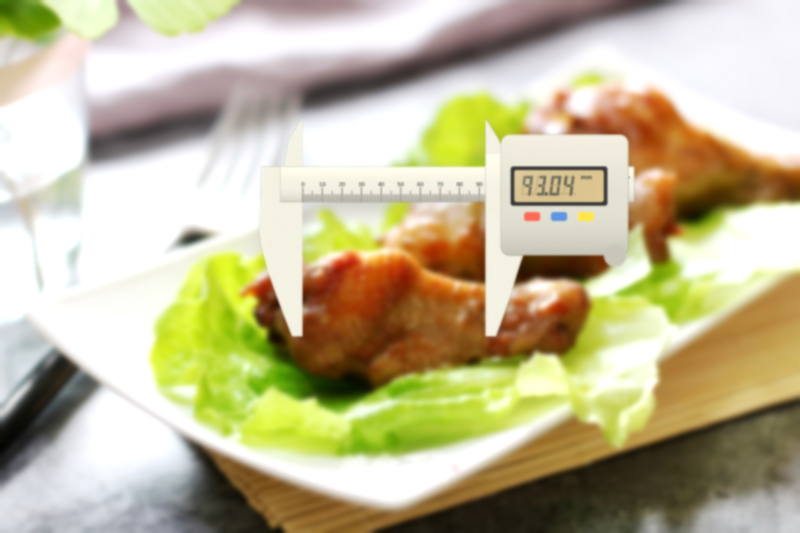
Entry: **93.04** mm
